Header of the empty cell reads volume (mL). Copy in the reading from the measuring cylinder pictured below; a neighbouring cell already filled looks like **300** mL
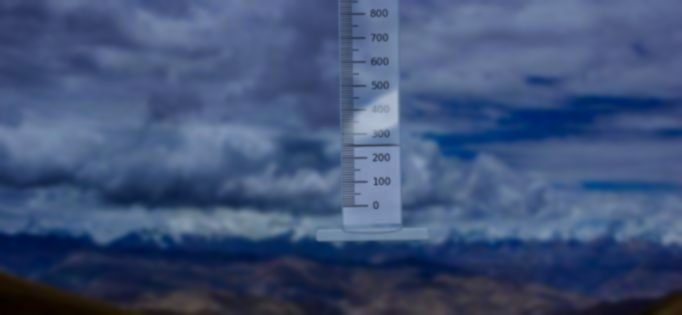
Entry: **250** mL
